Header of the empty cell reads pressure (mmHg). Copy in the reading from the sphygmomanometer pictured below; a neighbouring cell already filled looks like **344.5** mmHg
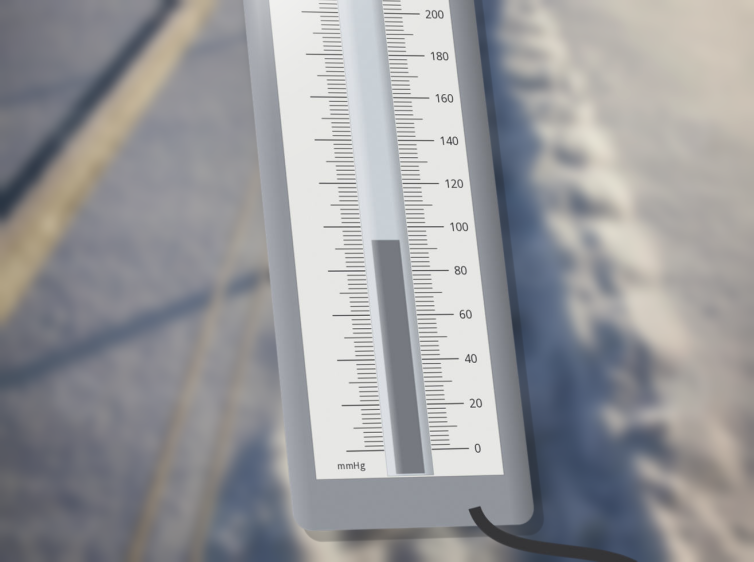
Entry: **94** mmHg
